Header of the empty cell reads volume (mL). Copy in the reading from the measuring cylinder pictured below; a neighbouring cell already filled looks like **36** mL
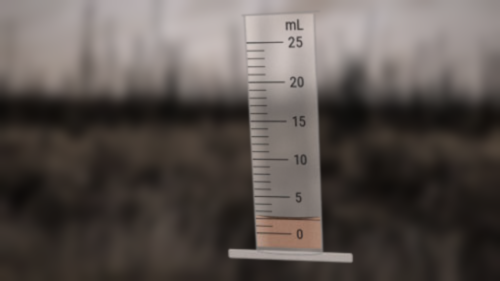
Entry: **2** mL
